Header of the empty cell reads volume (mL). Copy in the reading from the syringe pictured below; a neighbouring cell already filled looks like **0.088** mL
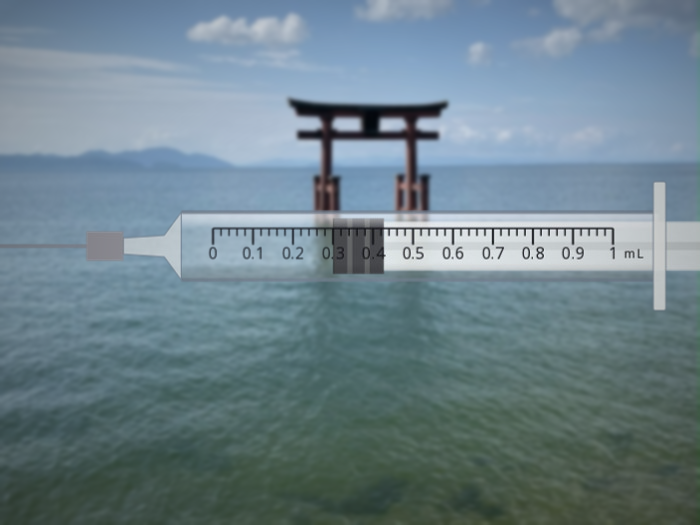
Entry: **0.3** mL
